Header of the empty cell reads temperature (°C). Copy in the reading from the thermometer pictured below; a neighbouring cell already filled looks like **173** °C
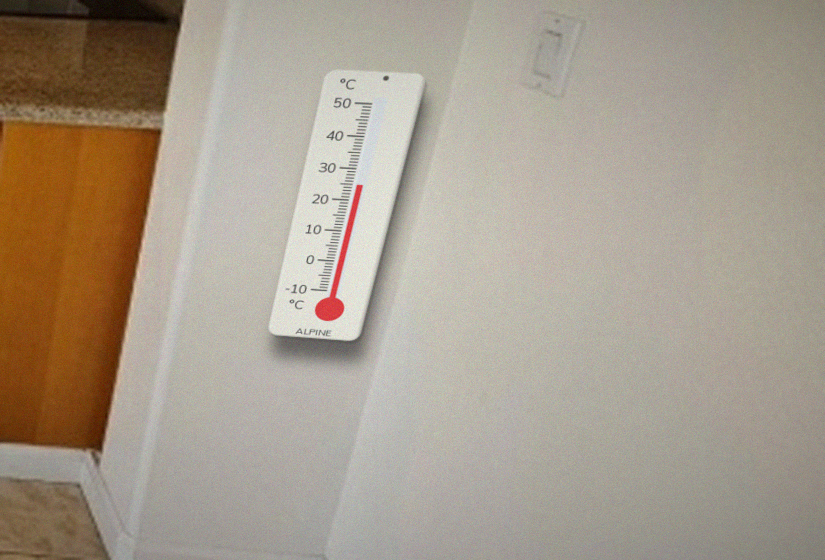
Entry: **25** °C
